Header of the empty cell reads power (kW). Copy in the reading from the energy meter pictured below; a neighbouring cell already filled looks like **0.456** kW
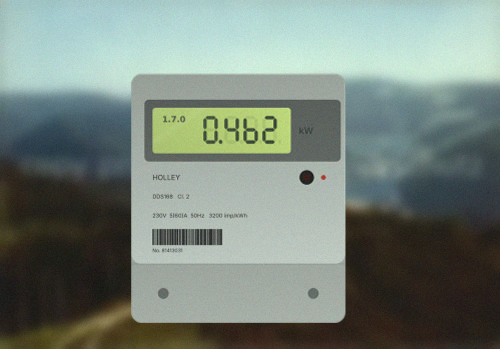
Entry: **0.462** kW
